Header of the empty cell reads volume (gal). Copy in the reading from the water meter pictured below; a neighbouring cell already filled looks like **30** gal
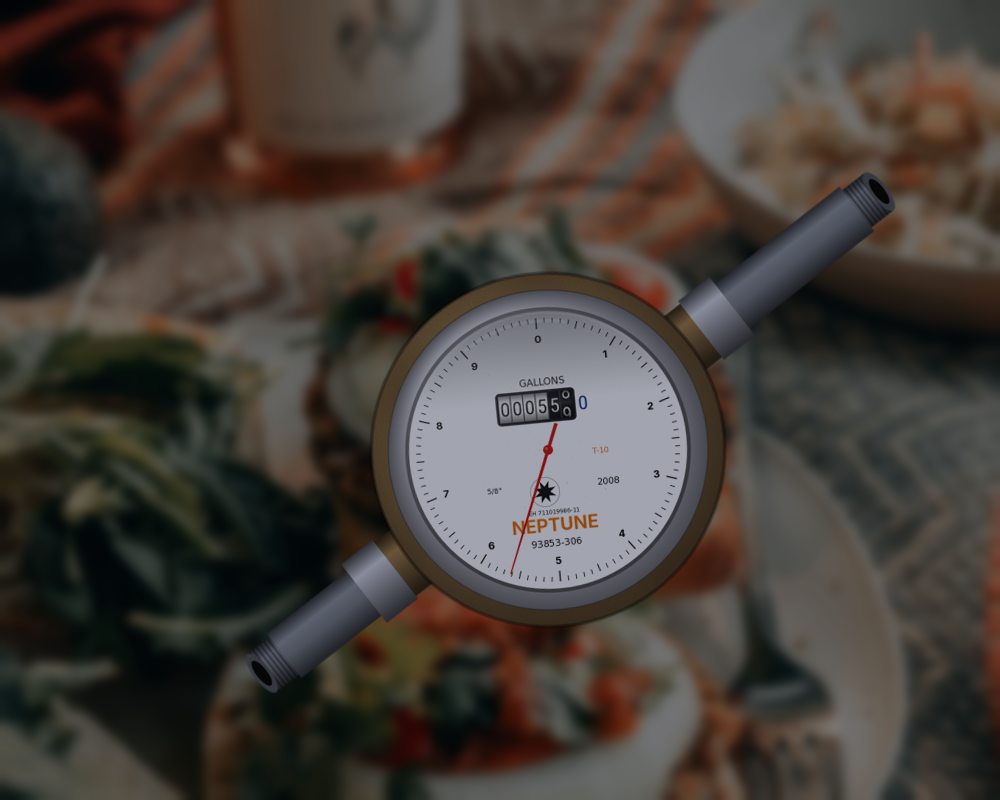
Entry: **5585.6** gal
